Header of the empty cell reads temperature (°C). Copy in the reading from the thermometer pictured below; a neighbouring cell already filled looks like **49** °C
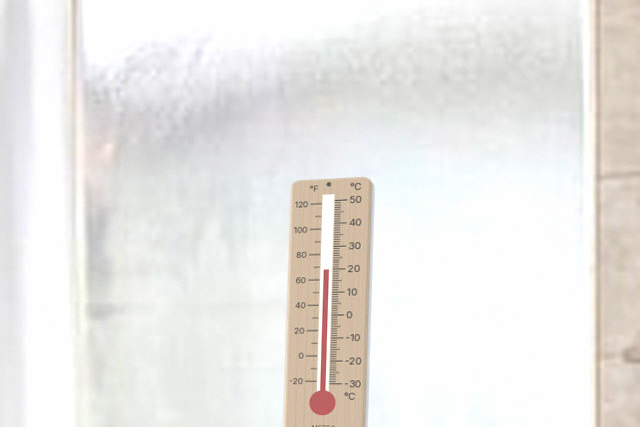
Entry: **20** °C
